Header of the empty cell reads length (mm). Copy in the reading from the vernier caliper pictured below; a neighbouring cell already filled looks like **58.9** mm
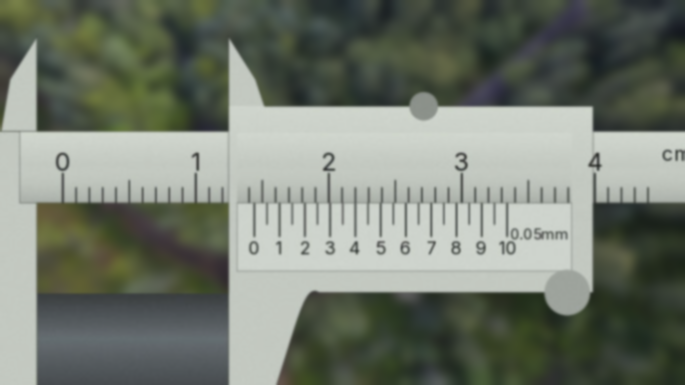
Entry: **14.4** mm
